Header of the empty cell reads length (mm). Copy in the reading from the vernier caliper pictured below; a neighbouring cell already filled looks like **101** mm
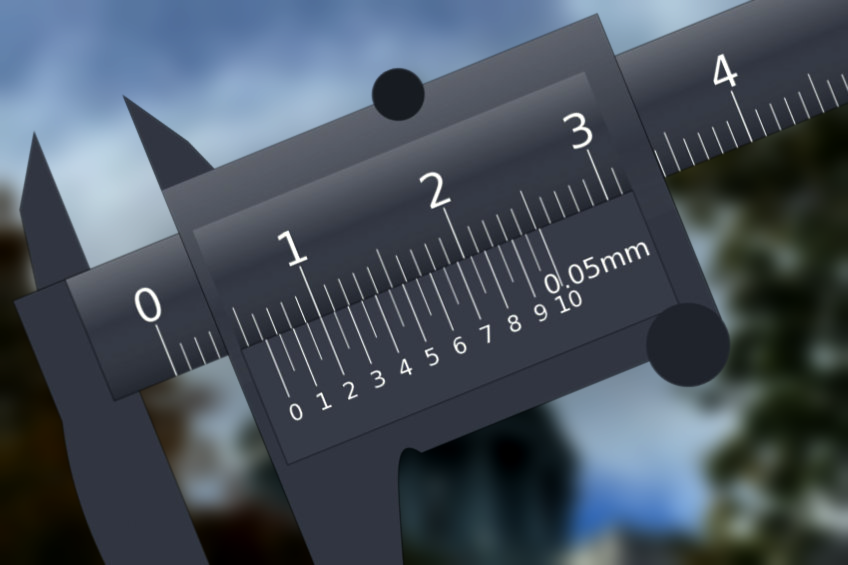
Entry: **6.2** mm
